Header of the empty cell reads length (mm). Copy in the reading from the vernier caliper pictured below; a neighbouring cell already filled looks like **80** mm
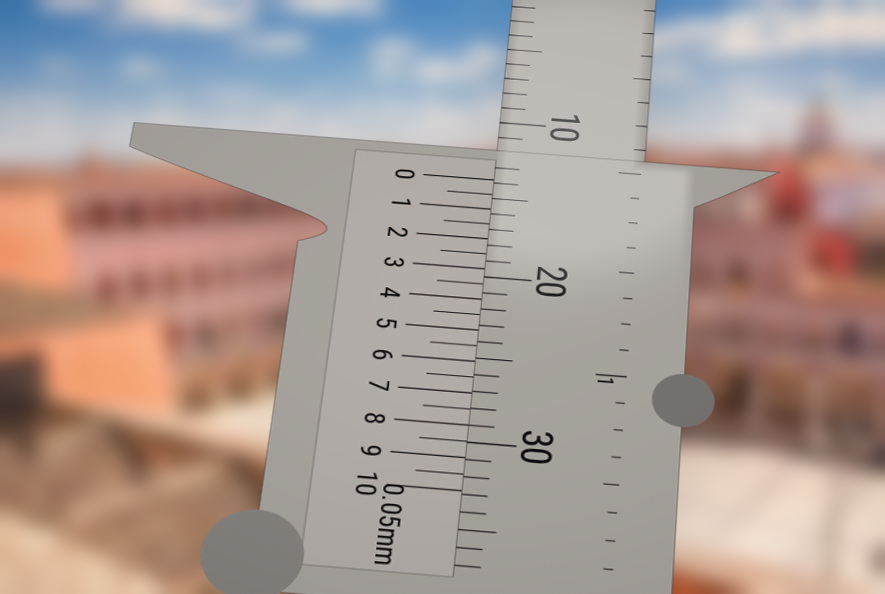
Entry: **13.8** mm
